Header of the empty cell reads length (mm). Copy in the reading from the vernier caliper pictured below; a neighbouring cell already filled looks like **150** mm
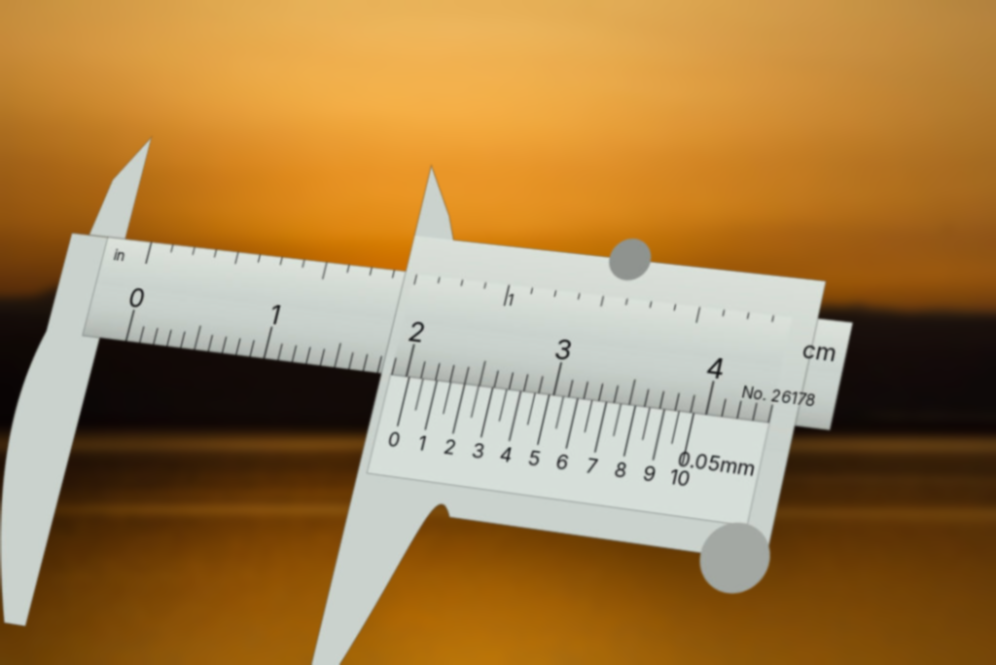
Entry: **20.2** mm
